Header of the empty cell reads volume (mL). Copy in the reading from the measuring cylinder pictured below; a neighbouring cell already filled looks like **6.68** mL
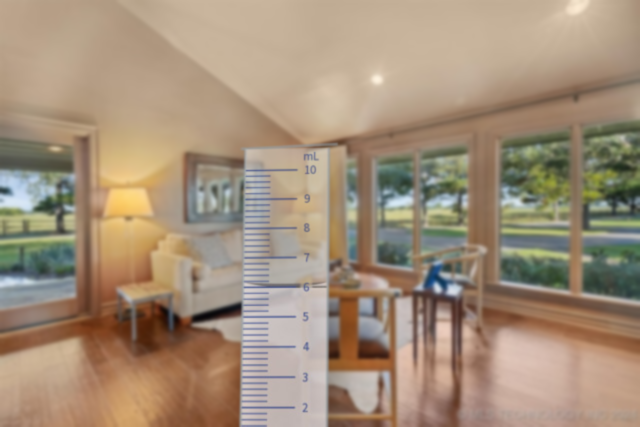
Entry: **6** mL
